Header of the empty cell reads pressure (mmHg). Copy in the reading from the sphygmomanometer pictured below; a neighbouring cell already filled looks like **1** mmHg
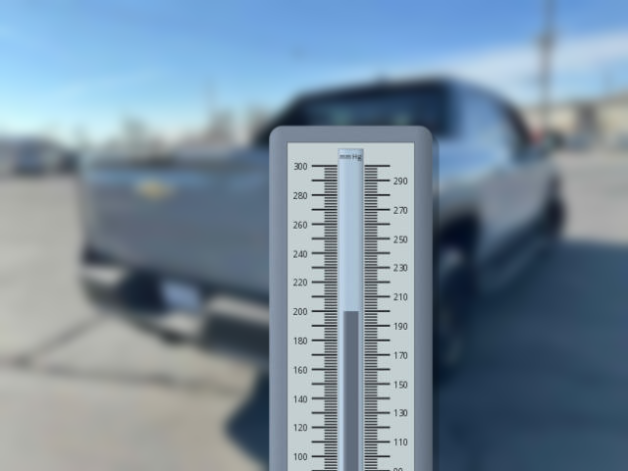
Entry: **200** mmHg
